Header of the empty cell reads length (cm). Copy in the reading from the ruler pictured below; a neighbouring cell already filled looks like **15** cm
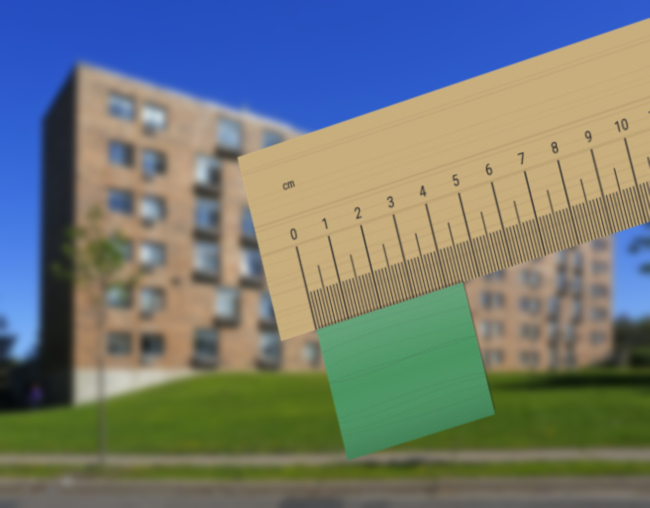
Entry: **4.5** cm
